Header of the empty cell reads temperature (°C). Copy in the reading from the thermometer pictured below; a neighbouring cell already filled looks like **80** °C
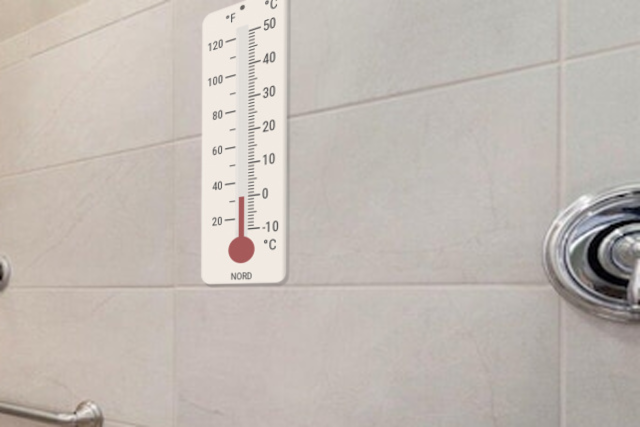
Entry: **0** °C
